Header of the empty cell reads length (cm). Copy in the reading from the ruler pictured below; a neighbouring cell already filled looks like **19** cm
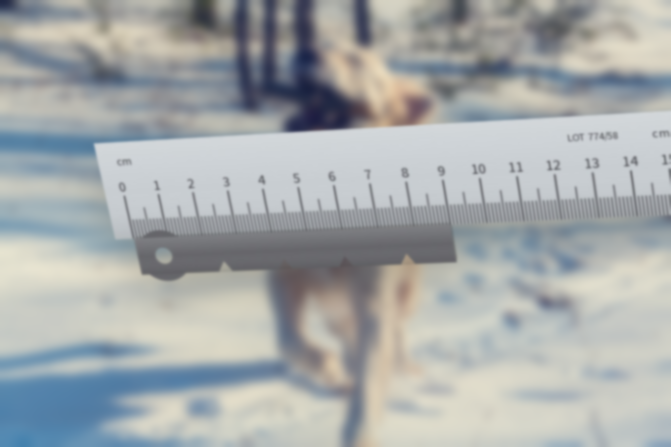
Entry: **9** cm
